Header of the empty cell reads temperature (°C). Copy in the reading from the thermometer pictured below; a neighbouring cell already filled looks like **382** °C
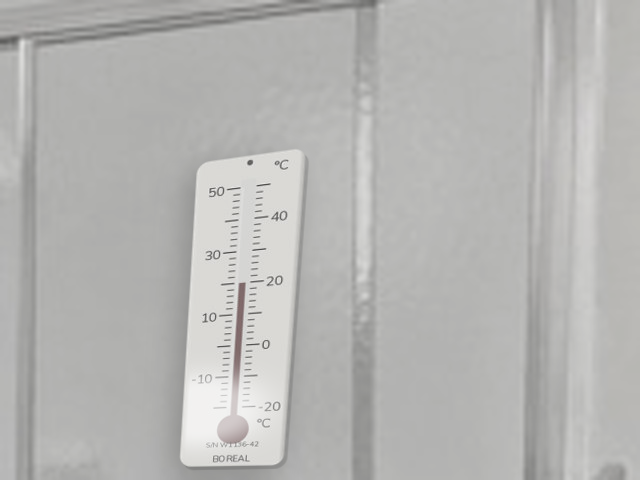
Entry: **20** °C
